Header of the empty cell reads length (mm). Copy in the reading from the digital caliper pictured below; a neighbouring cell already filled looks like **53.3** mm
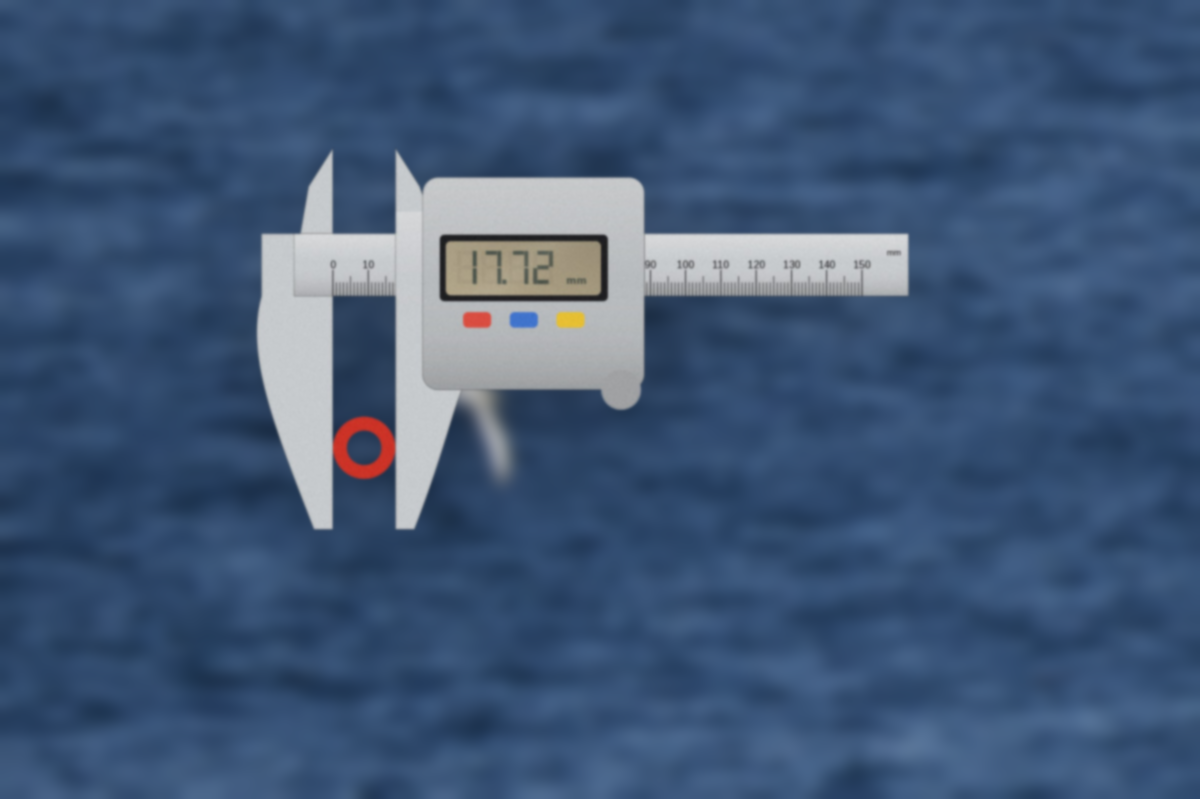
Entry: **17.72** mm
